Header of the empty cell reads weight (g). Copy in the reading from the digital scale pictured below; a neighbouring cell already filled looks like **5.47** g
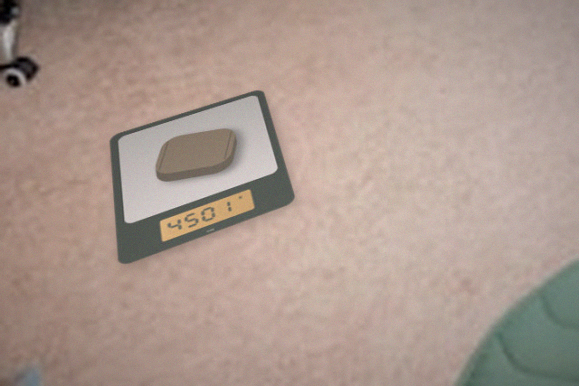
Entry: **4501** g
